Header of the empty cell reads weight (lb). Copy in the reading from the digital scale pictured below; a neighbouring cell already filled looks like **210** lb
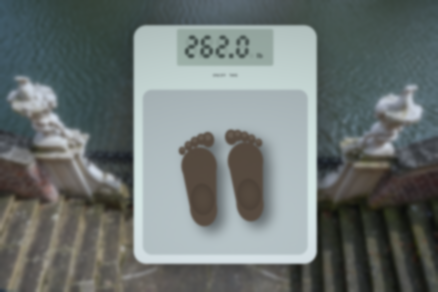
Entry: **262.0** lb
